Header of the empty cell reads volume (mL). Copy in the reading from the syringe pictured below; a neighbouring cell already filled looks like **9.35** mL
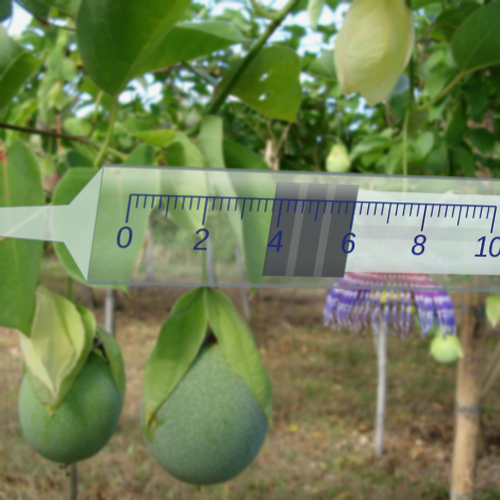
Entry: **3.8** mL
